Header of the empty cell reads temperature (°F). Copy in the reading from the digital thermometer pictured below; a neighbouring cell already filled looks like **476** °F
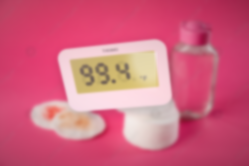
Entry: **99.4** °F
